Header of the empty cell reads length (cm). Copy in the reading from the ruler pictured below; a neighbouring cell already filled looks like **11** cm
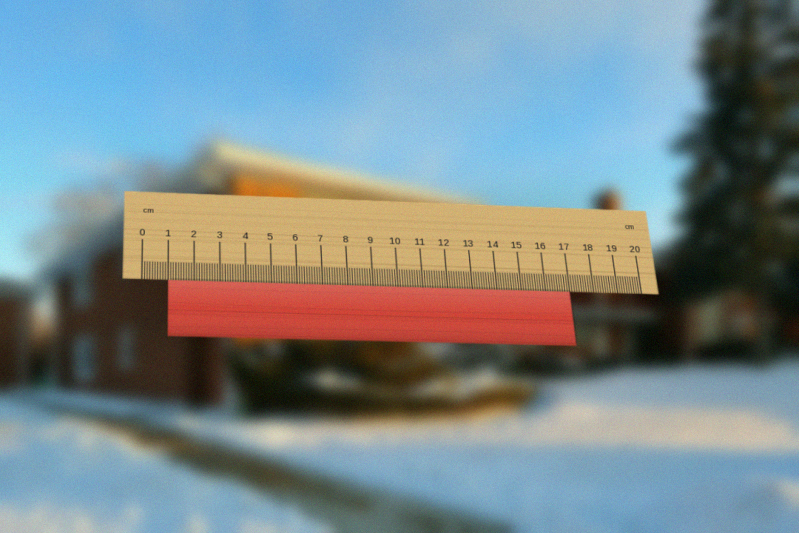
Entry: **16** cm
